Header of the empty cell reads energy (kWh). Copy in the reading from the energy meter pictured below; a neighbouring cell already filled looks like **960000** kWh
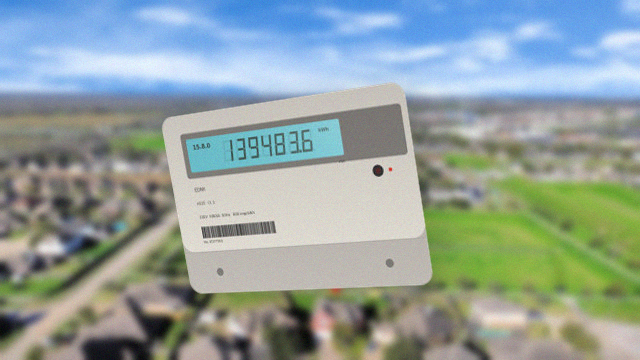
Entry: **139483.6** kWh
